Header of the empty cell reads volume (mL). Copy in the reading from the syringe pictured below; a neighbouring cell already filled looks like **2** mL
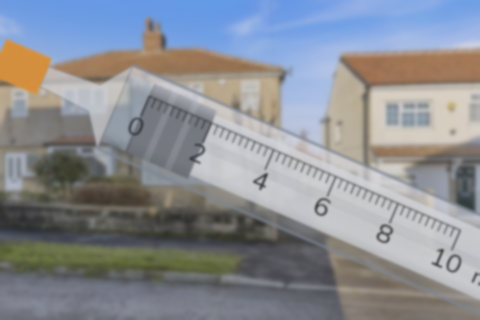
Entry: **0** mL
